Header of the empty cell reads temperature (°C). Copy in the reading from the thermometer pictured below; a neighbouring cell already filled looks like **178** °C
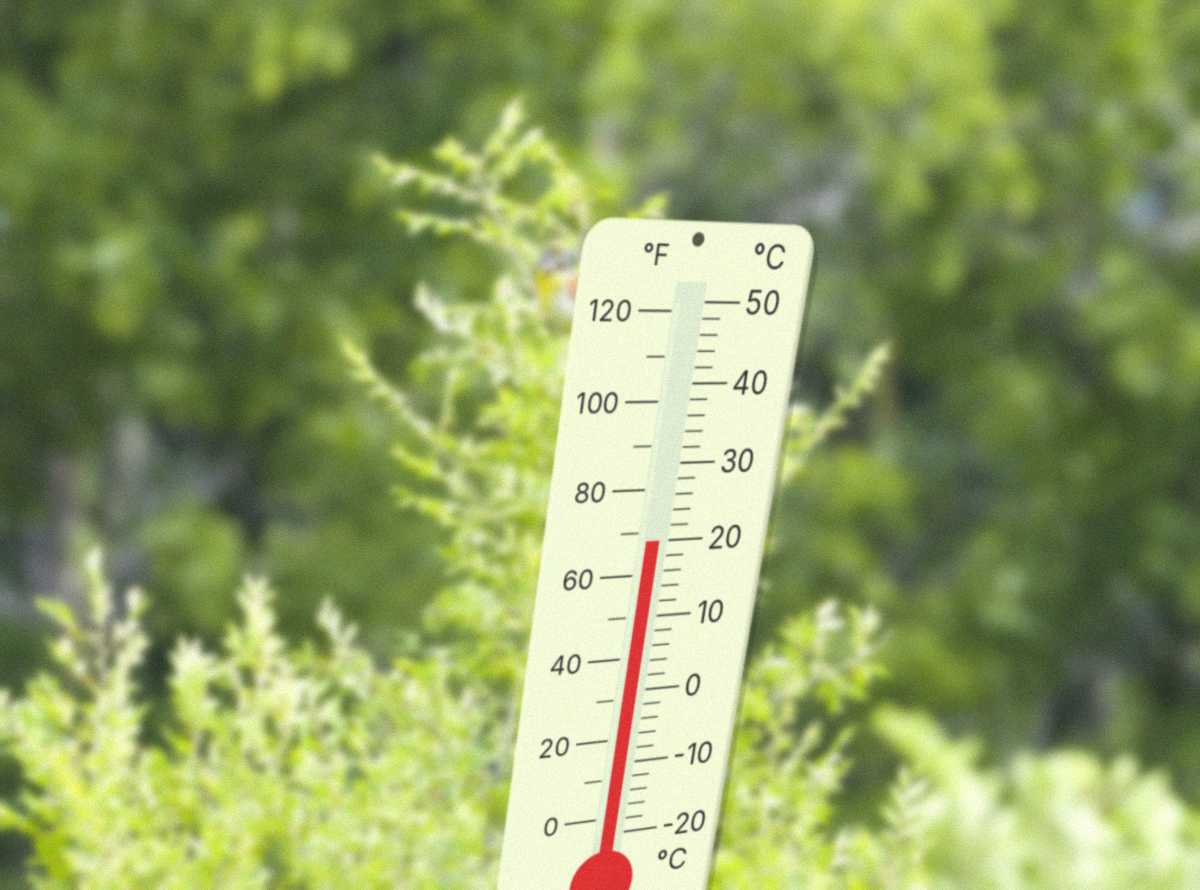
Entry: **20** °C
